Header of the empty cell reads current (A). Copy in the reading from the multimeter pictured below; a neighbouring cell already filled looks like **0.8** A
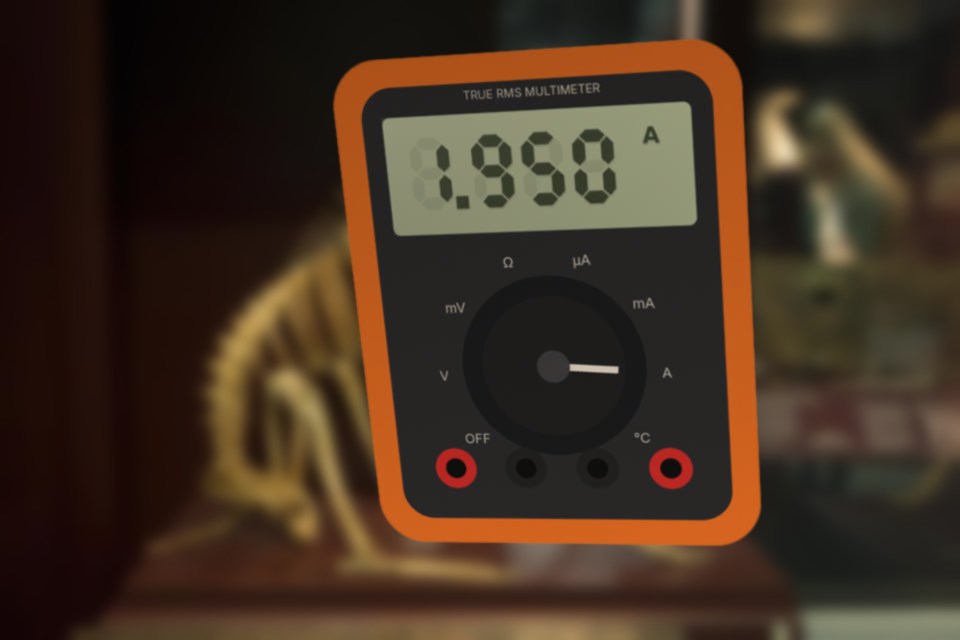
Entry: **1.950** A
